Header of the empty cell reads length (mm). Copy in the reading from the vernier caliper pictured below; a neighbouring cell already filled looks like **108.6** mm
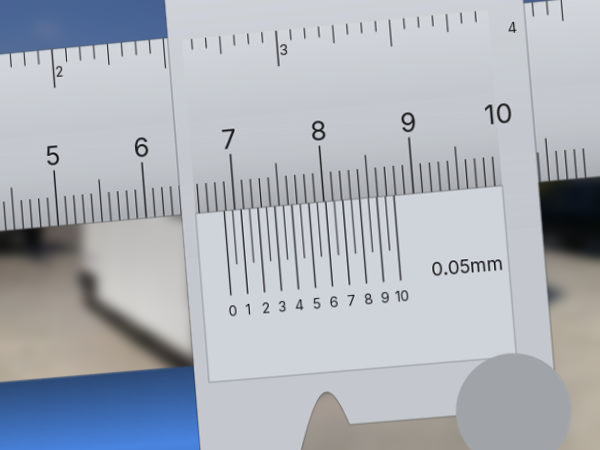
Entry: **68.8** mm
